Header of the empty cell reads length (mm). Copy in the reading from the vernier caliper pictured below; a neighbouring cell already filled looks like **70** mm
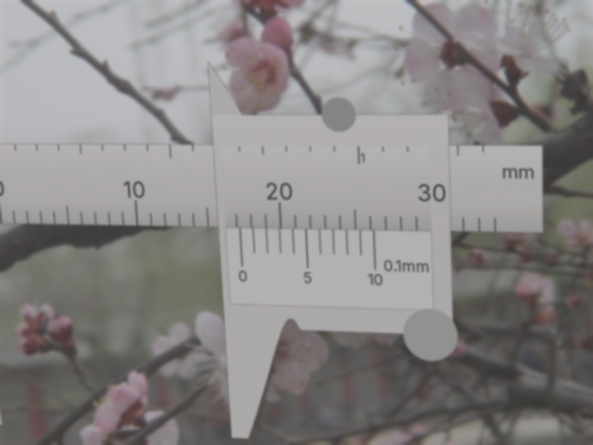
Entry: **17.2** mm
